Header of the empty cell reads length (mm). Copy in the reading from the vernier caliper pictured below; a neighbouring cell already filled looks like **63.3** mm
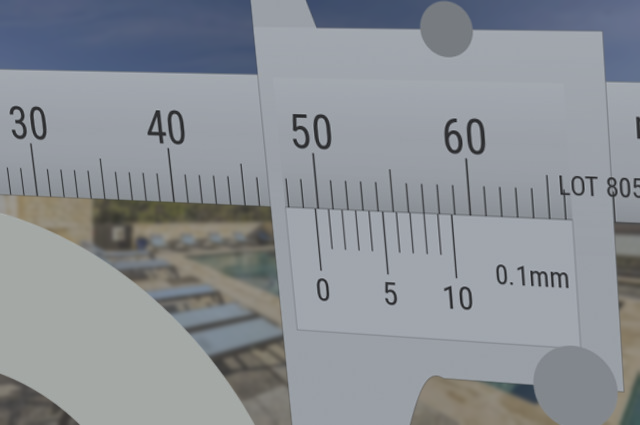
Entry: **49.8** mm
